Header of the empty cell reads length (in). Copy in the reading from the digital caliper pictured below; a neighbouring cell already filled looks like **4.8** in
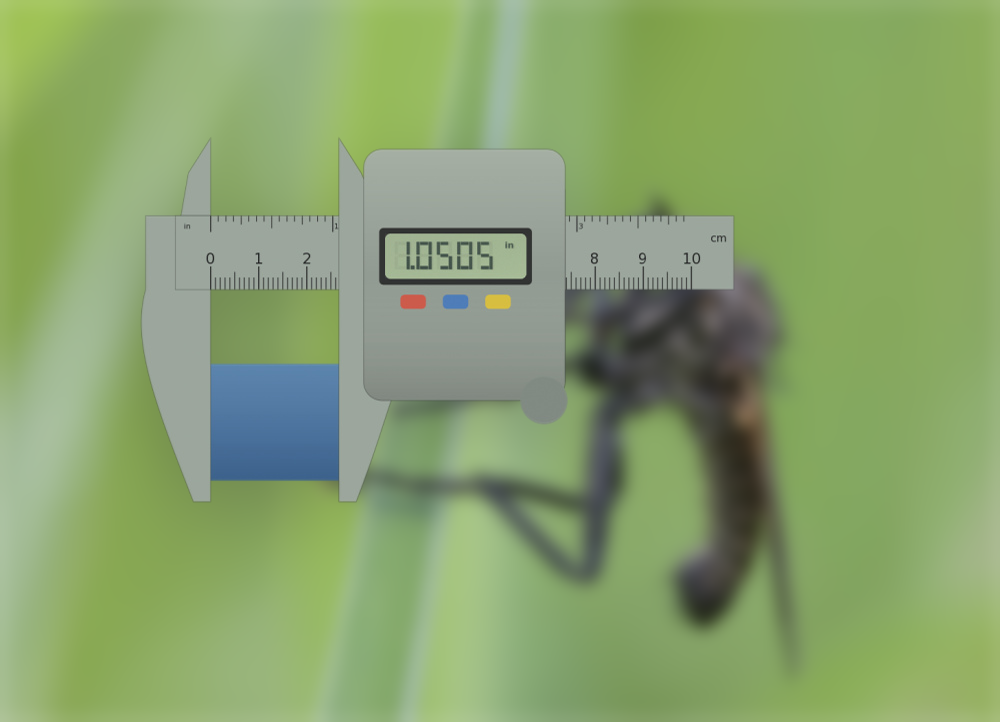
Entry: **1.0505** in
